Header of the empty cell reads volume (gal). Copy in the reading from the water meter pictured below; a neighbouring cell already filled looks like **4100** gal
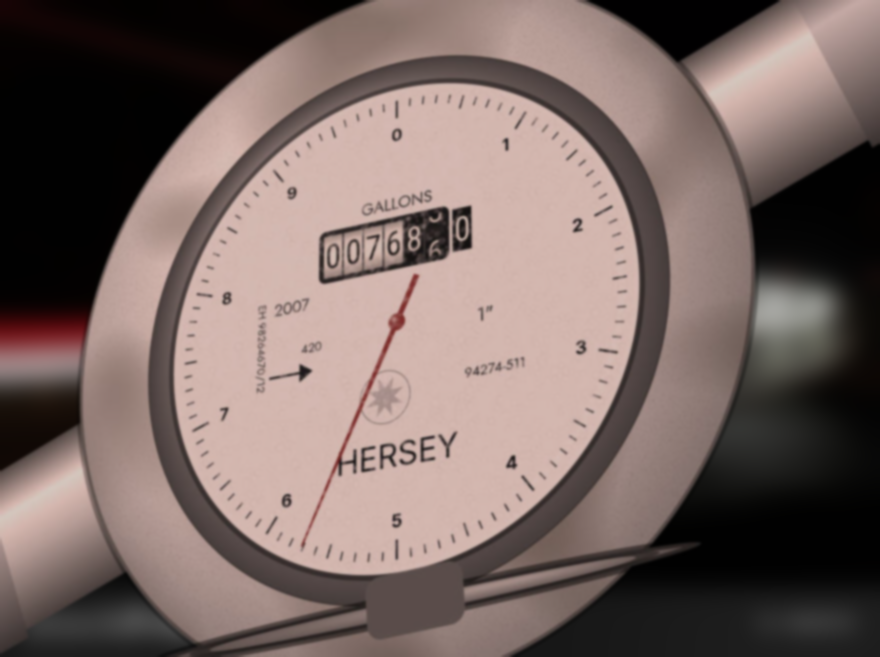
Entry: **76855.7** gal
